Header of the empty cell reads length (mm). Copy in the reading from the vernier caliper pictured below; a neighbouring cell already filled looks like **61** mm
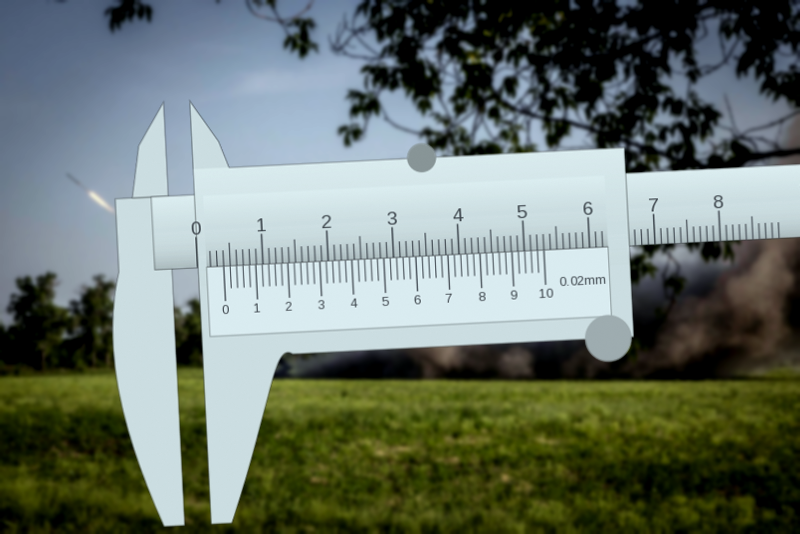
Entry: **4.0** mm
